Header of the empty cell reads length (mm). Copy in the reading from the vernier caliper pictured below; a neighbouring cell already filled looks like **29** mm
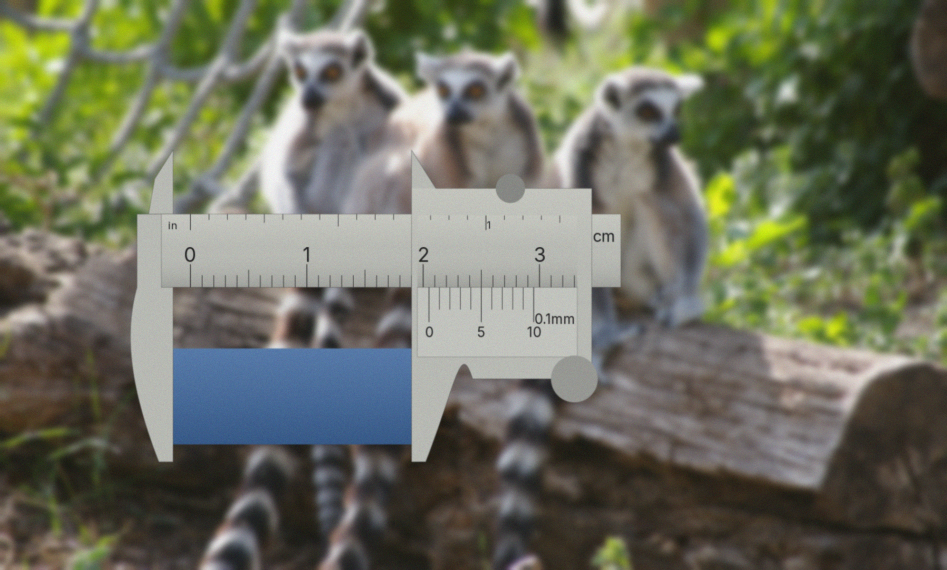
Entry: **20.5** mm
